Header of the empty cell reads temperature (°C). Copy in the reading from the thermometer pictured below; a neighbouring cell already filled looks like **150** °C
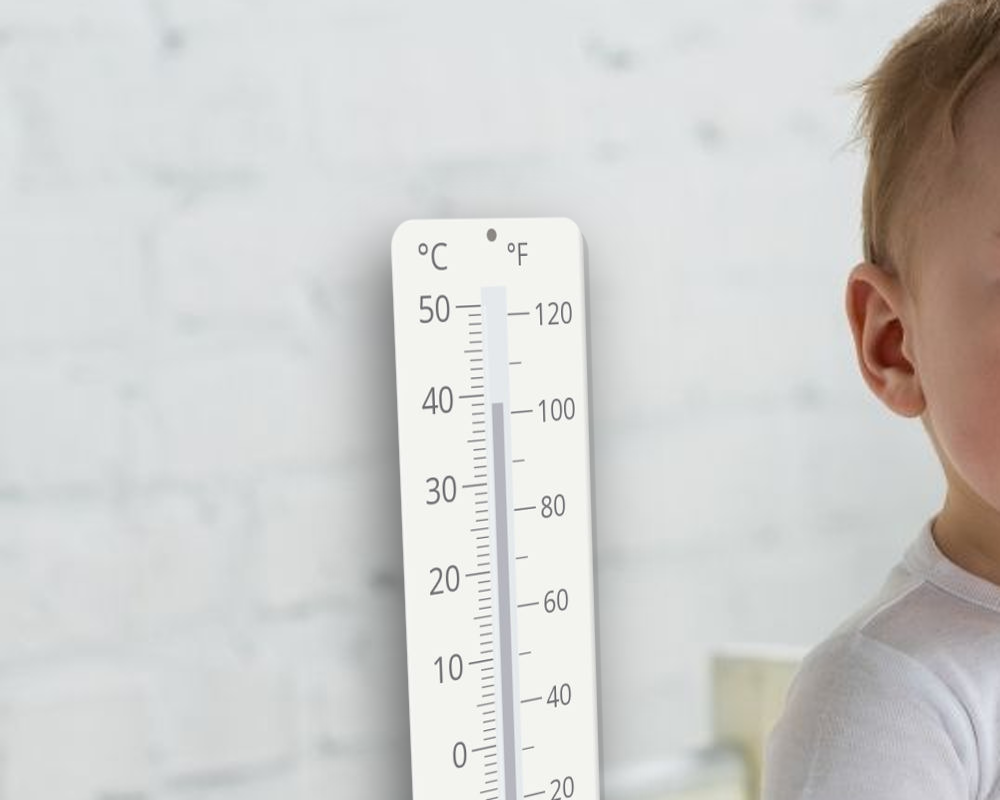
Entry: **39** °C
